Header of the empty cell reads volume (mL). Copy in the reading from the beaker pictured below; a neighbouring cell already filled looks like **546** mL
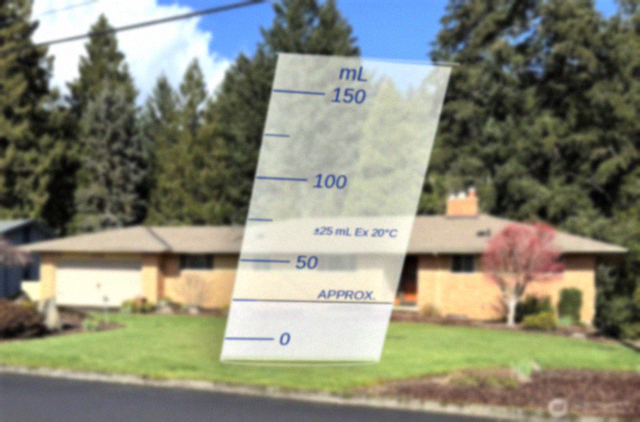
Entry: **25** mL
